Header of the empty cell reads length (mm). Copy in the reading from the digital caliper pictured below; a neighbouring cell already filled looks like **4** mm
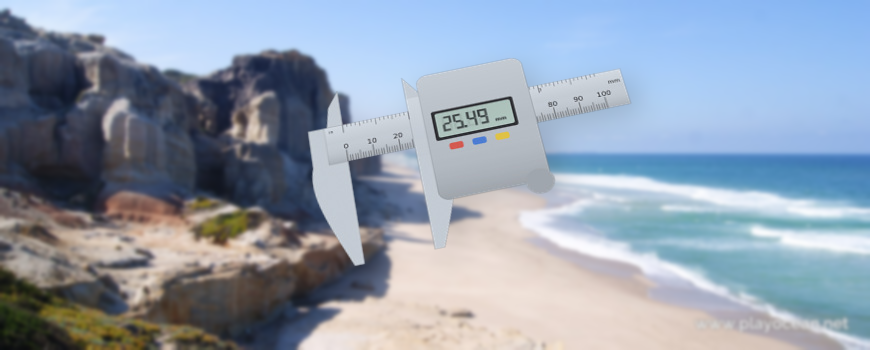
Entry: **25.49** mm
